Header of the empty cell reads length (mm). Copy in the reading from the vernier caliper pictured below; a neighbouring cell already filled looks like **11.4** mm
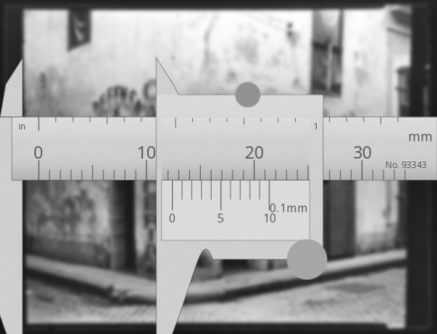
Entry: **12.4** mm
